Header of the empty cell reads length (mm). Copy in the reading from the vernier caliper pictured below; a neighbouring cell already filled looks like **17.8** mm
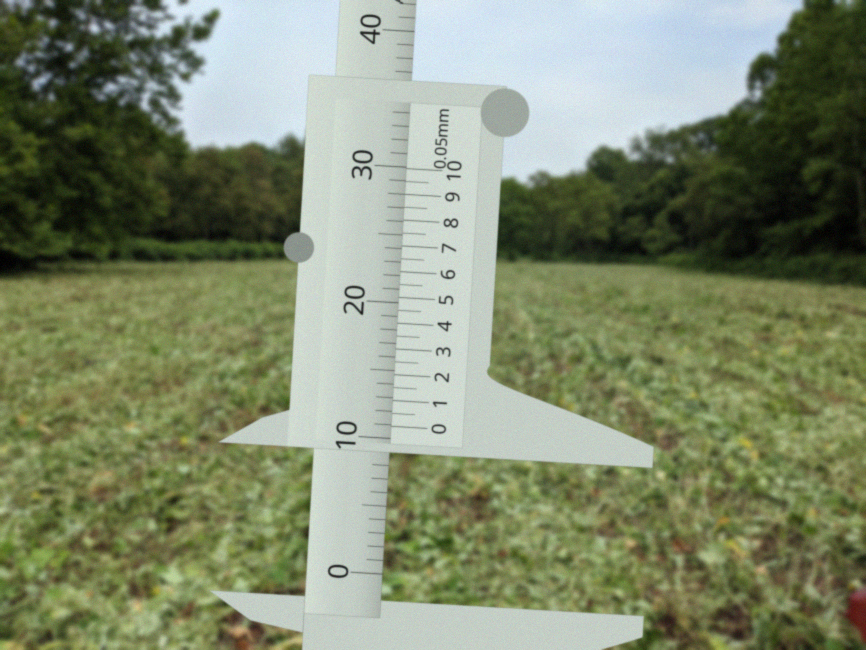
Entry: **10.9** mm
